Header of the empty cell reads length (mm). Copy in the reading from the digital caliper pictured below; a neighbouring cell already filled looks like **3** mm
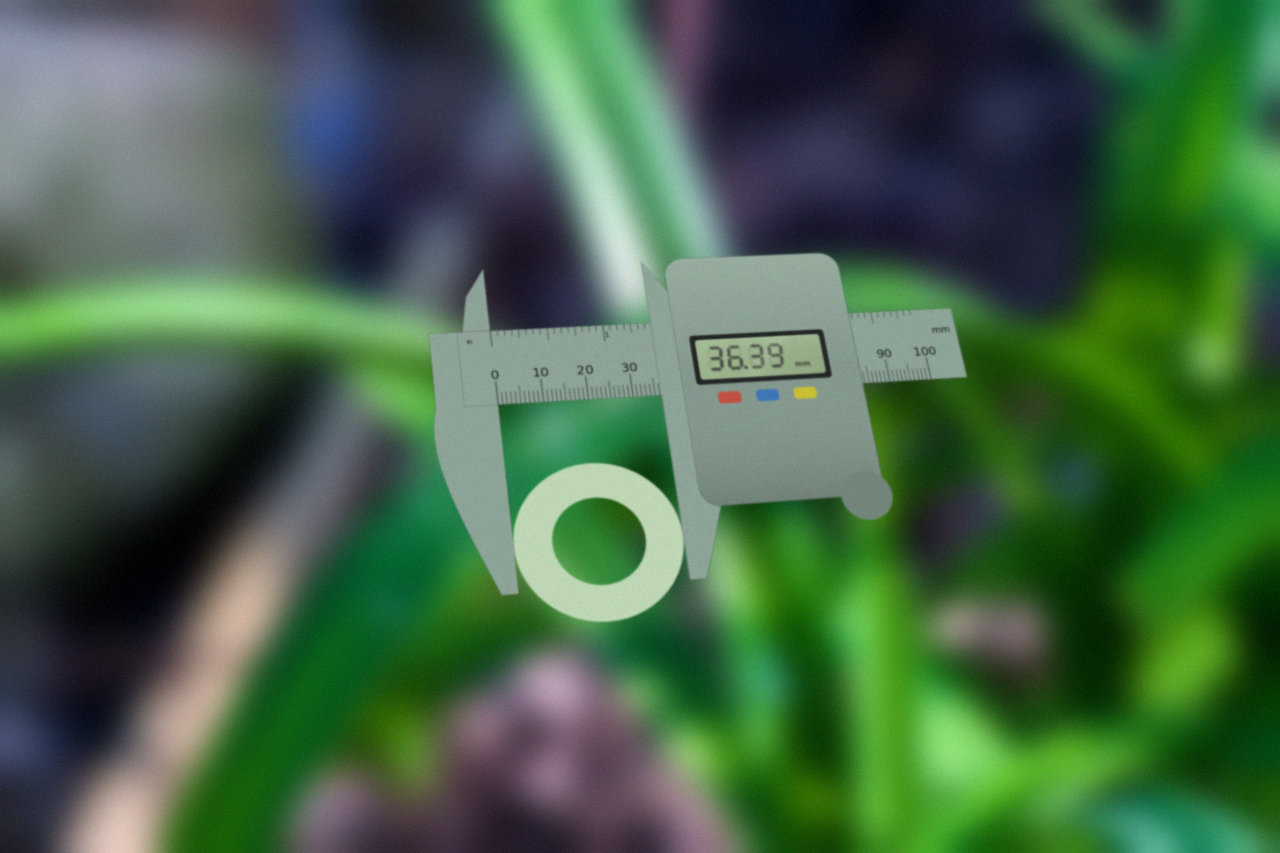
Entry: **36.39** mm
